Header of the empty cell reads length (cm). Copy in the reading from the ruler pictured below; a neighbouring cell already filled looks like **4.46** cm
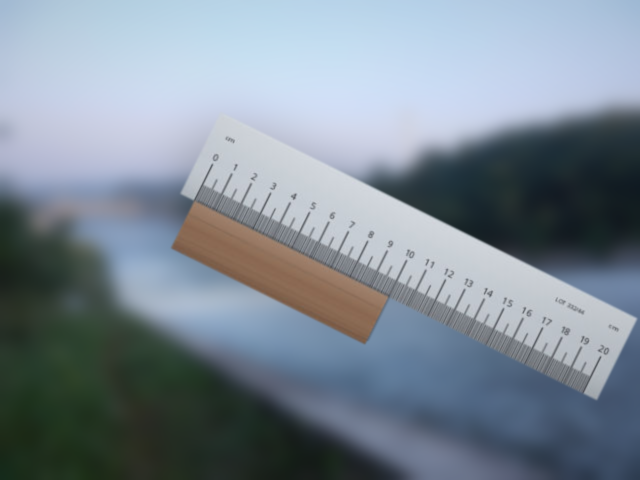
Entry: **10** cm
